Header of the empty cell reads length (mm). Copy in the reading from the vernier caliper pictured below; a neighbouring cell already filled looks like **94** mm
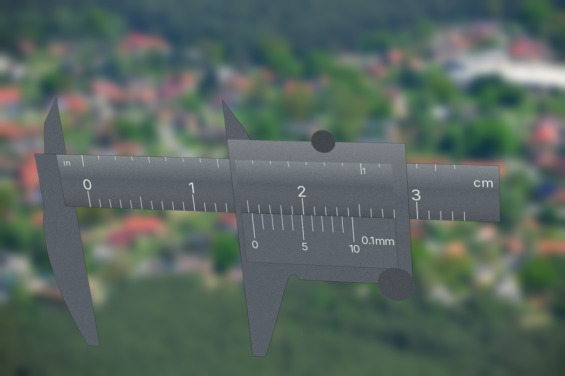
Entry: **15.3** mm
